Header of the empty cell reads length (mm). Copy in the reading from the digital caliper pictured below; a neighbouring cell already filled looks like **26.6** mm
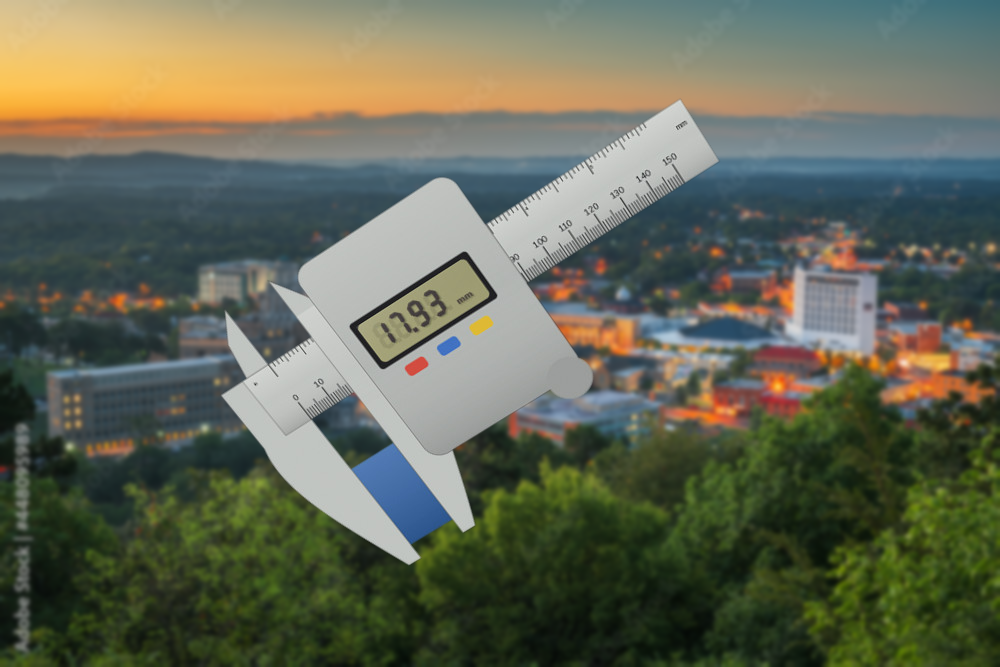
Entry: **17.93** mm
